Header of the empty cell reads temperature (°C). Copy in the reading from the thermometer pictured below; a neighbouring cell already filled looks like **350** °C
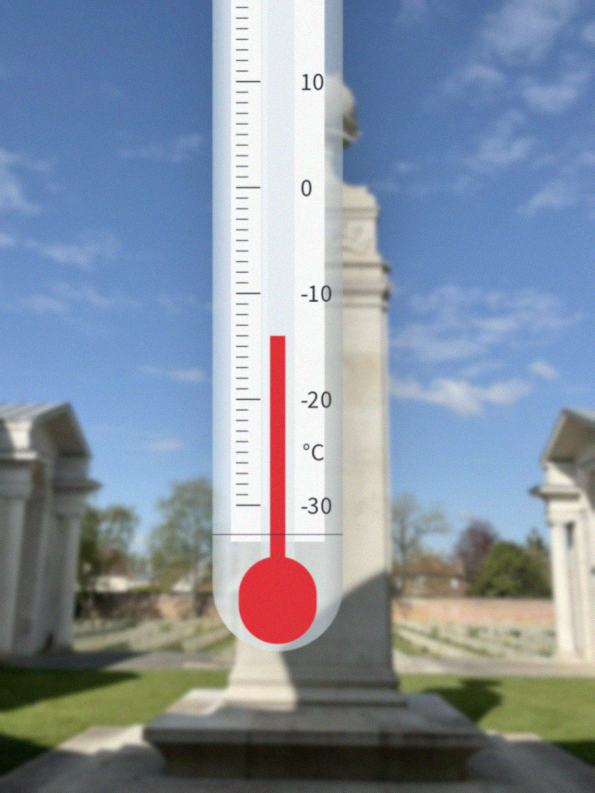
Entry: **-14** °C
